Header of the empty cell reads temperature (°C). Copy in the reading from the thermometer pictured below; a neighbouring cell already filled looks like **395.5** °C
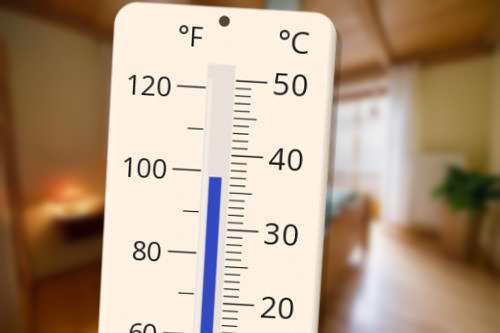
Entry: **37** °C
